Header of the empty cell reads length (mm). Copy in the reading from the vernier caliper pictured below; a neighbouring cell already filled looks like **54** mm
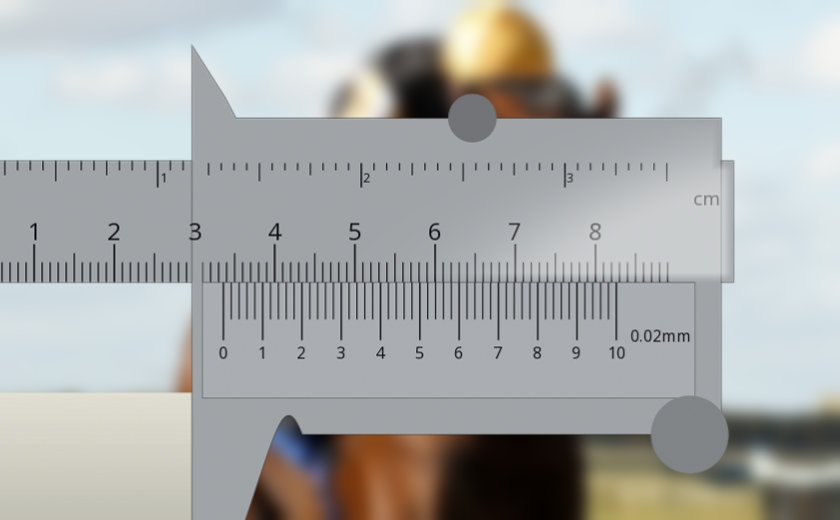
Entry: **33.6** mm
